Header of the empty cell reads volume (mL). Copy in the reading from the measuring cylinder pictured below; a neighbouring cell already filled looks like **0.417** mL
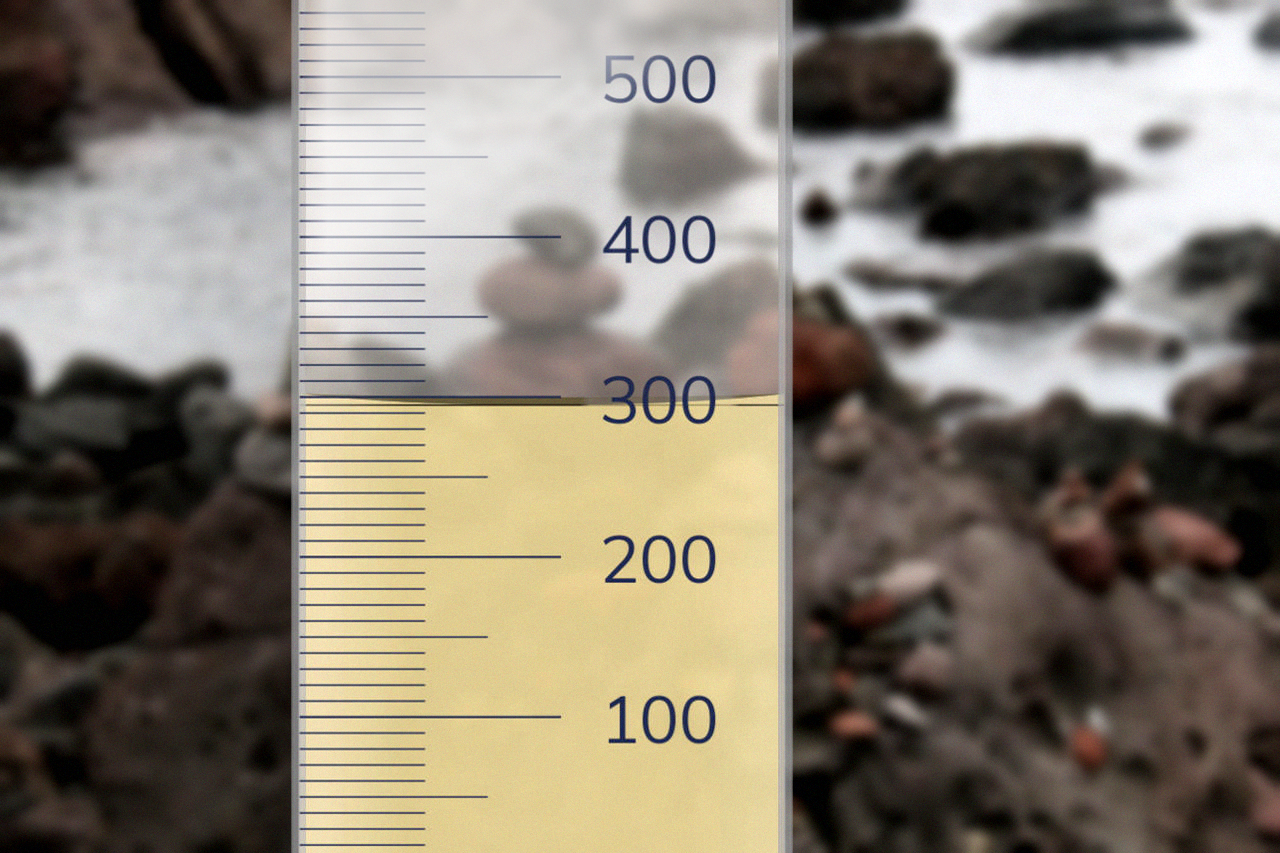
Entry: **295** mL
